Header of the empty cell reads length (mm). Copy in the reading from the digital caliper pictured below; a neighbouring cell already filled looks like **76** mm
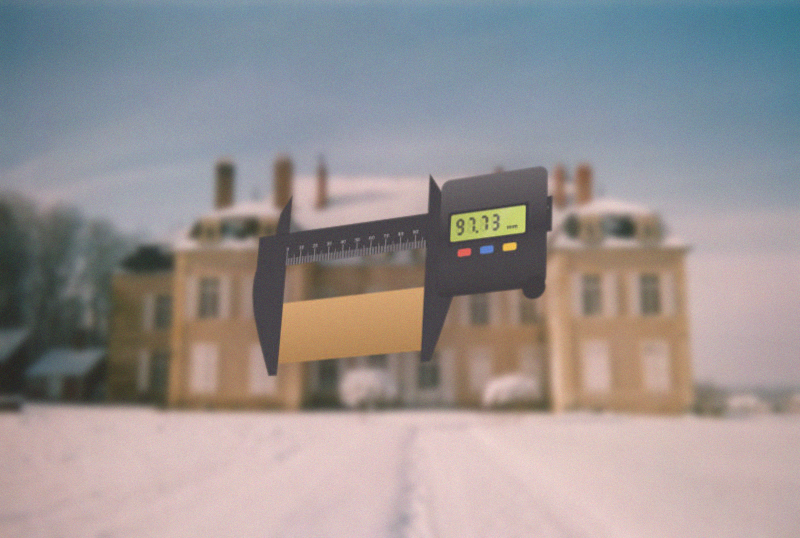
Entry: **97.73** mm
